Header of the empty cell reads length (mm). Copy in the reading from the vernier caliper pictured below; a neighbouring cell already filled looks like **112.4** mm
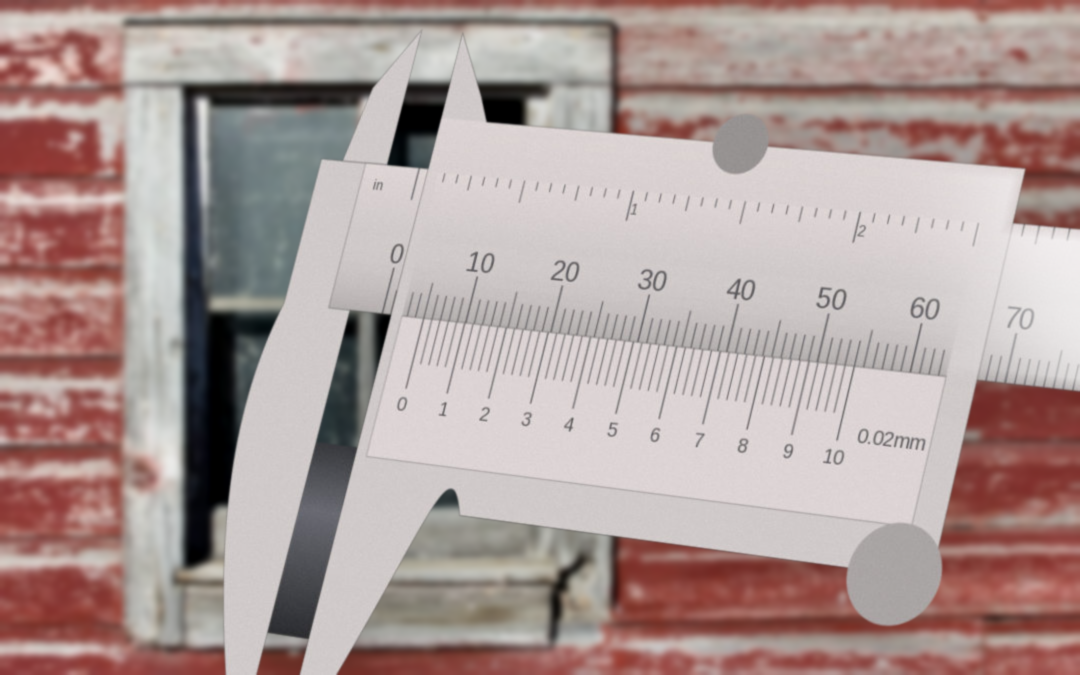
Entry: **5.0** mm
